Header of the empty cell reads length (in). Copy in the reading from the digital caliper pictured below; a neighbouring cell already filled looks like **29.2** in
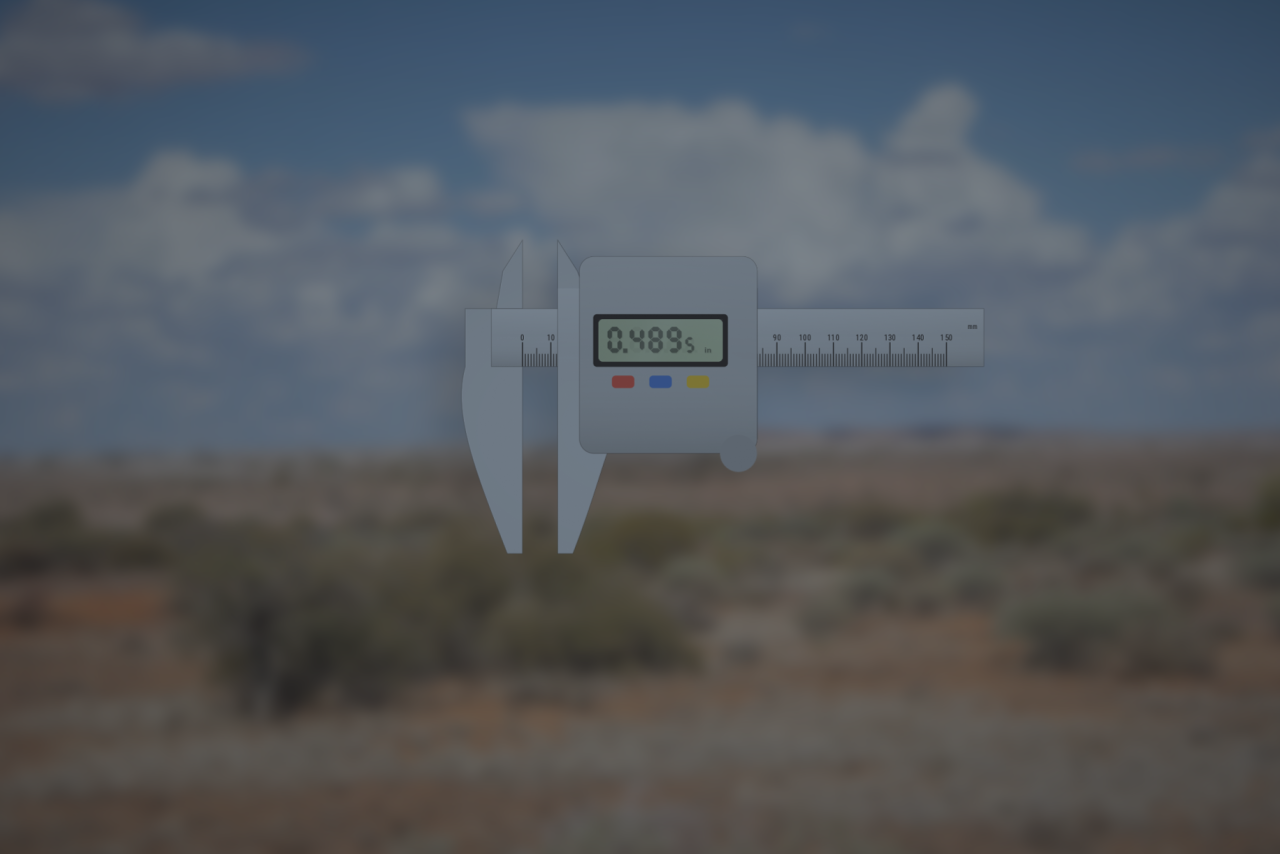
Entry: **0.4895** in
